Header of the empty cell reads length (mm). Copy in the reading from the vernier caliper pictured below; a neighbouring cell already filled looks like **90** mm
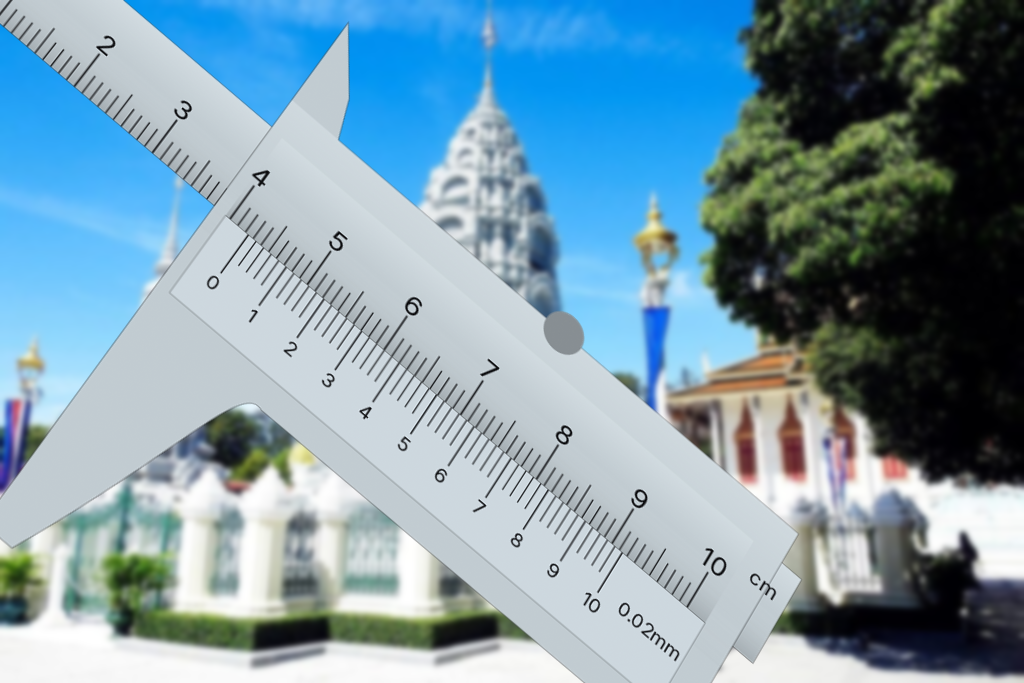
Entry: **42.4** mm
